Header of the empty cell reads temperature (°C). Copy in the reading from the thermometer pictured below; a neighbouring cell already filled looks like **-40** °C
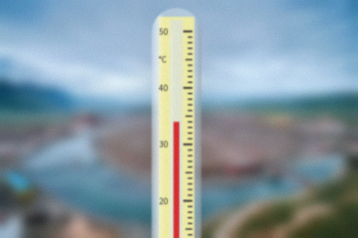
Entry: **34** °C
